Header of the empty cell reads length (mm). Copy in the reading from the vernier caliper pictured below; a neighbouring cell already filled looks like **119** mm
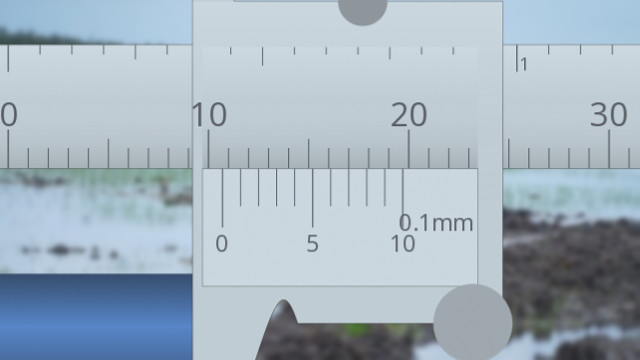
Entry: **10.7** mm
